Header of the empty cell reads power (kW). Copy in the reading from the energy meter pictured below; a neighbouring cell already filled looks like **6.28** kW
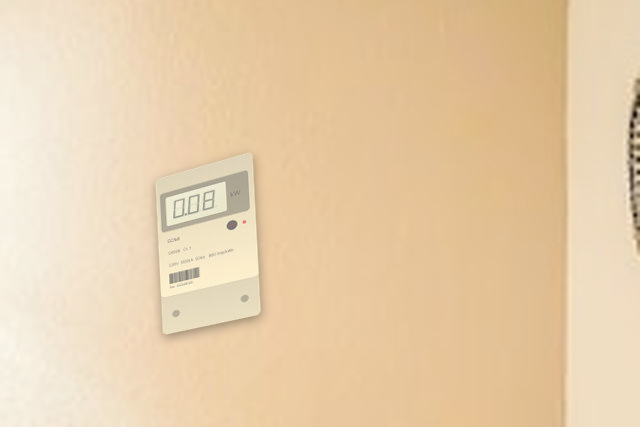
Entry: **0.08** kW
